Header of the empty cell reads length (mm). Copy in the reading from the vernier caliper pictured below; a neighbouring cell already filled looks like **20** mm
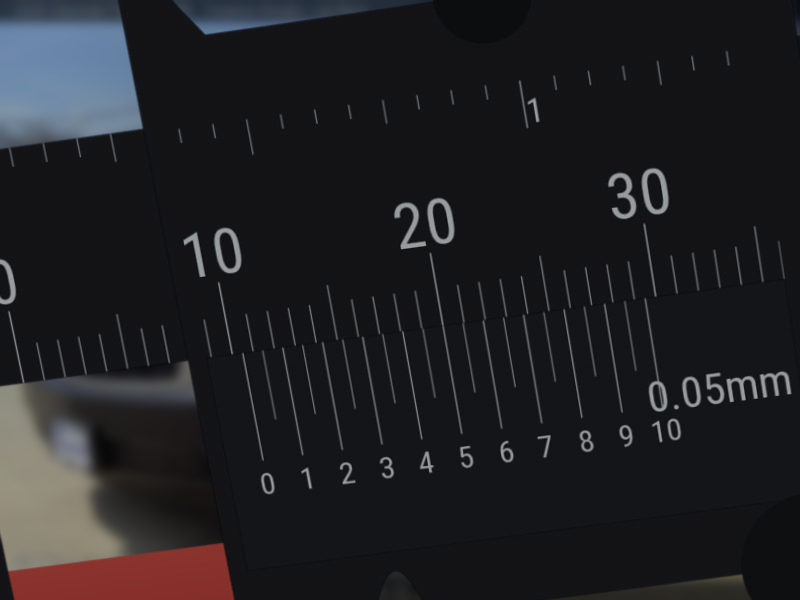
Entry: **10.5** mm
